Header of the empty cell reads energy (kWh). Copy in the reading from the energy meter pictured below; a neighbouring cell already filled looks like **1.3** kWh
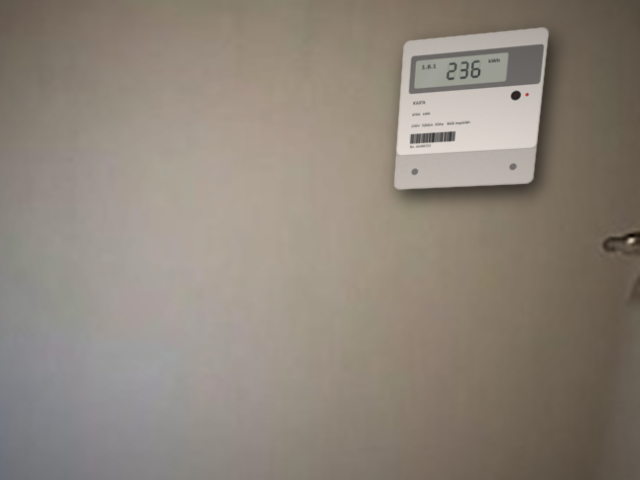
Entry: **236** kWh
